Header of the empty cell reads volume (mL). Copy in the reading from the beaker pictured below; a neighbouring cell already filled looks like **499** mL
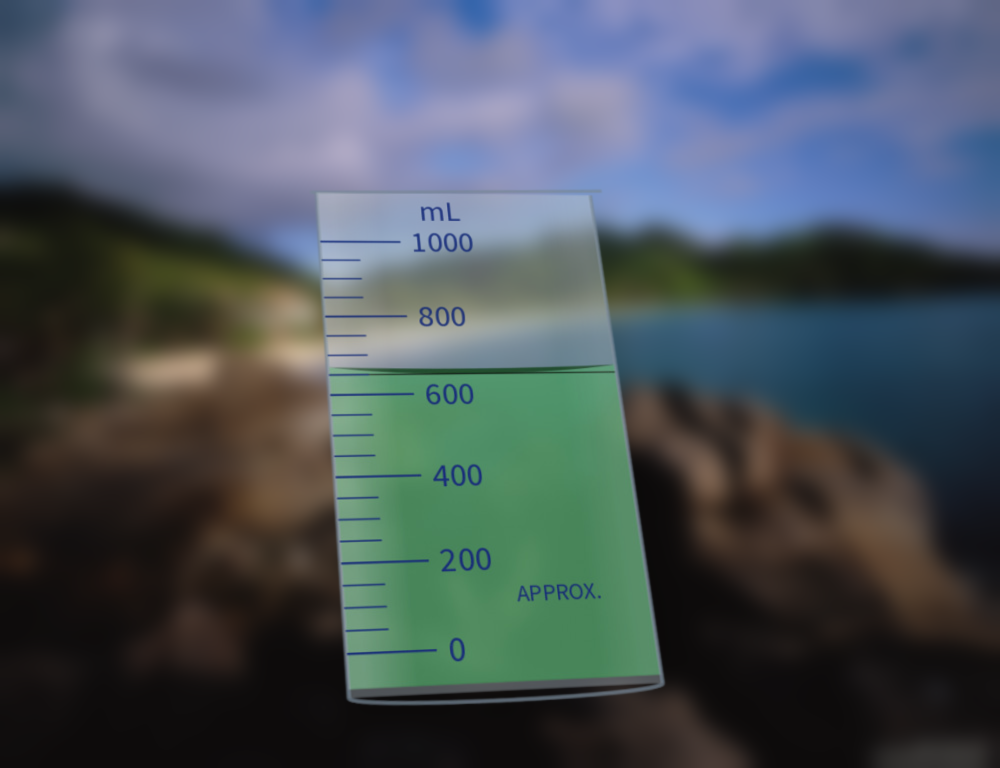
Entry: **650** mL
